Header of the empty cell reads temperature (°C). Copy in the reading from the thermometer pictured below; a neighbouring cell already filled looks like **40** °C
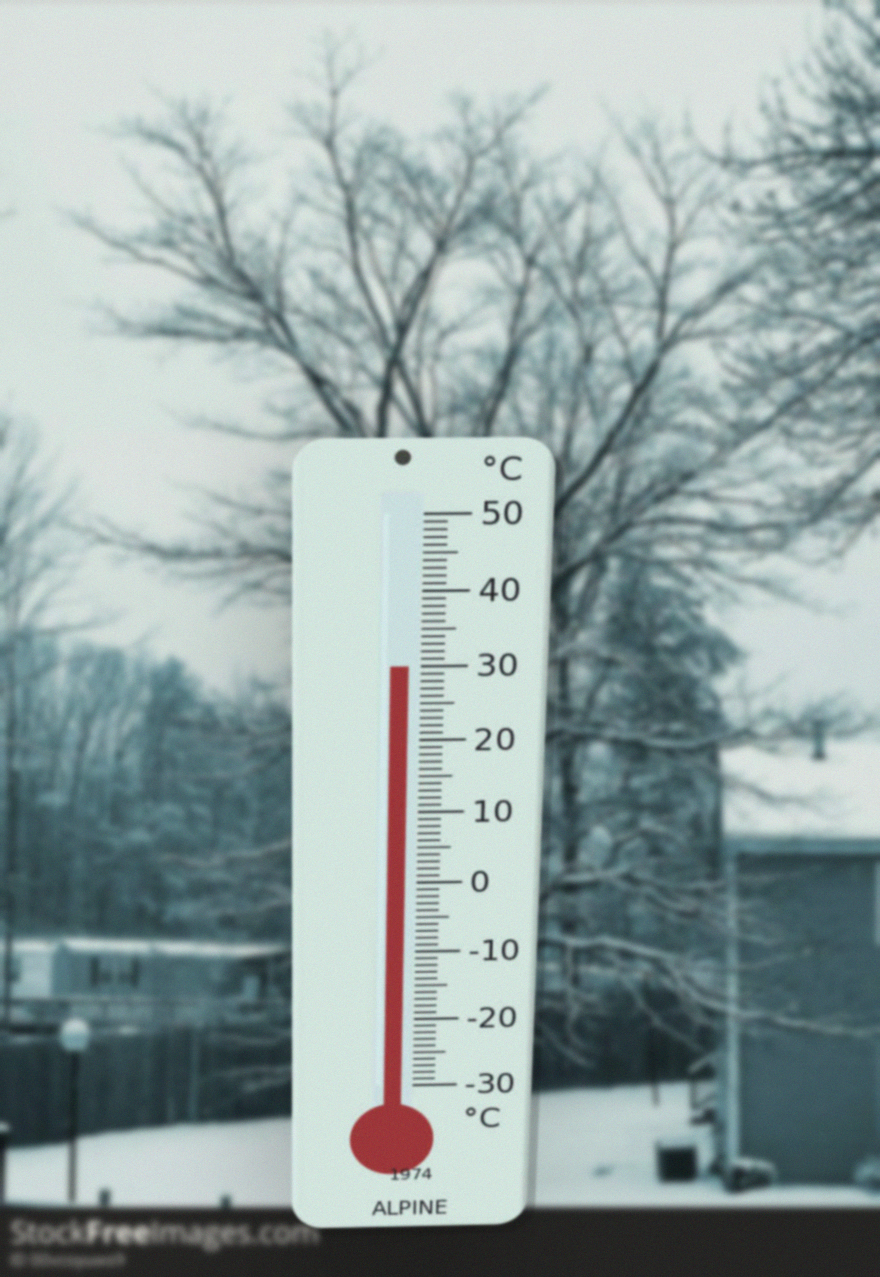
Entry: **30** °C
